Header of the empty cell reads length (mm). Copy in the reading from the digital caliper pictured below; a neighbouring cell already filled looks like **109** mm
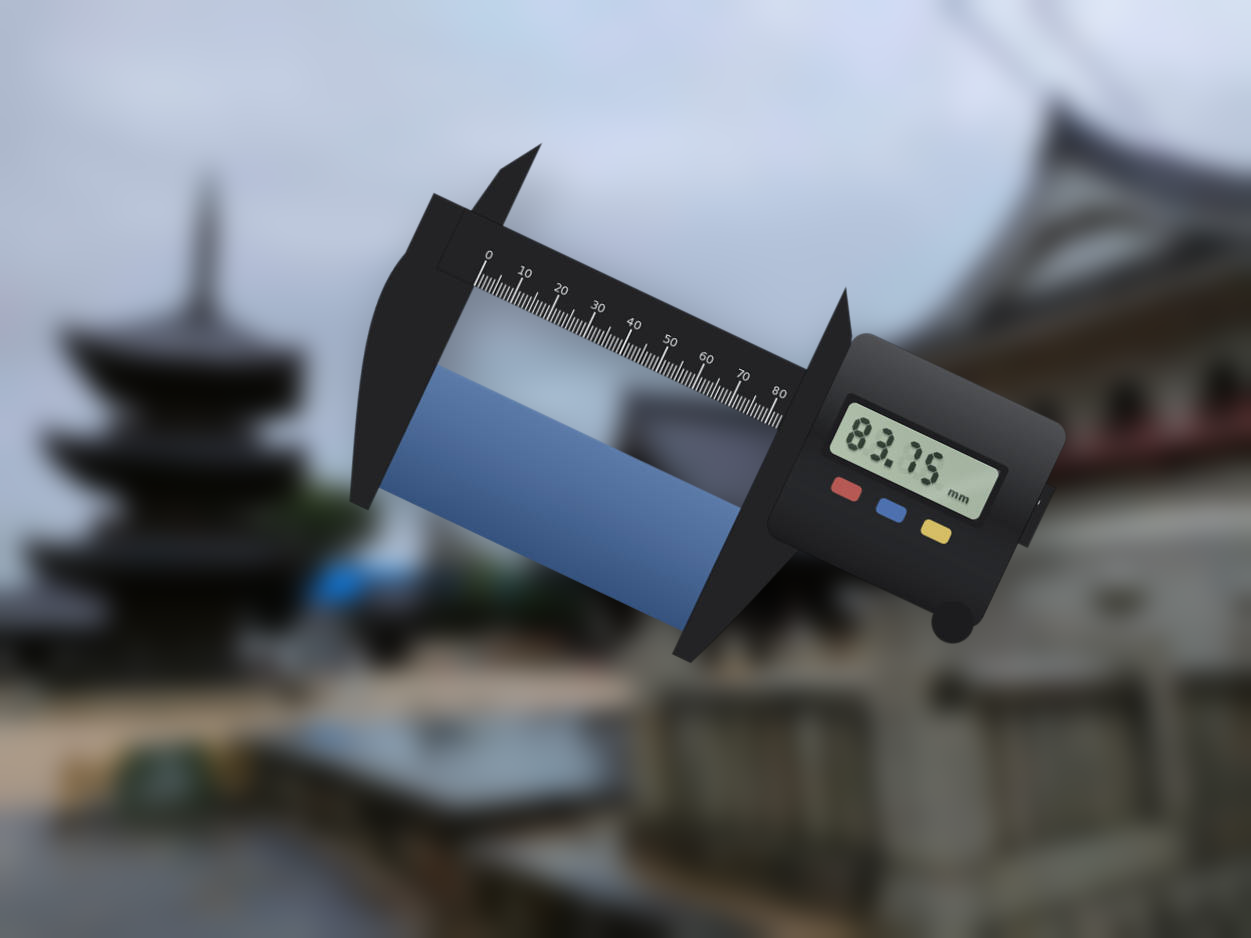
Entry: **83.75** mm
